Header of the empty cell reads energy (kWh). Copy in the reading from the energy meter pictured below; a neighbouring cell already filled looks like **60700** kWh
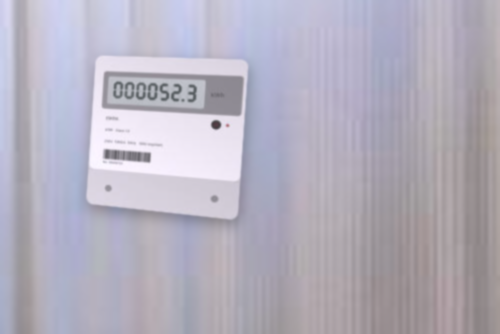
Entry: **52.3** kWh
